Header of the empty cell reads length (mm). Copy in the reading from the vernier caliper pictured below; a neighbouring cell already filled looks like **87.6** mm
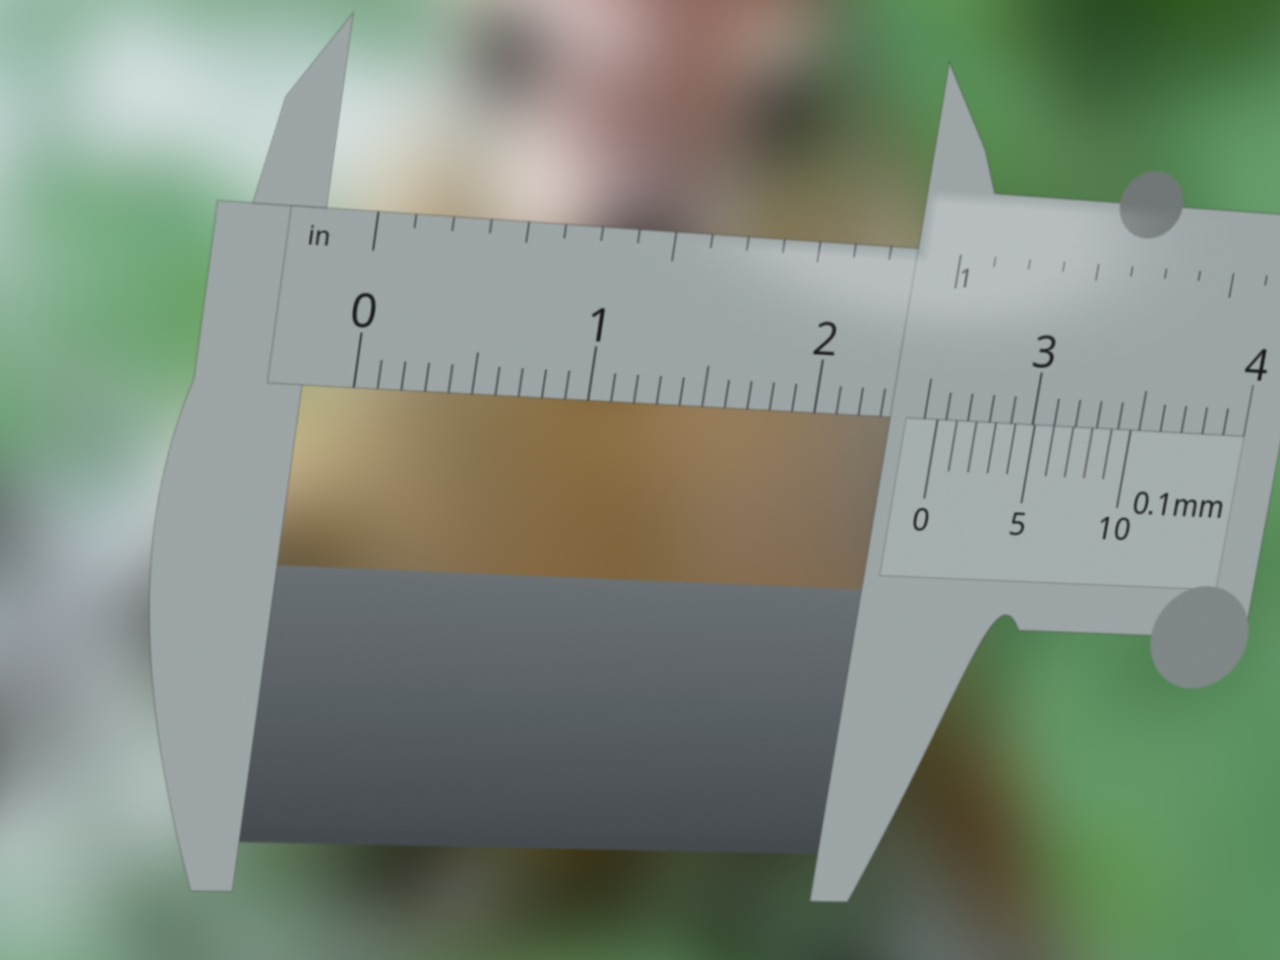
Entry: **25.6** mm
